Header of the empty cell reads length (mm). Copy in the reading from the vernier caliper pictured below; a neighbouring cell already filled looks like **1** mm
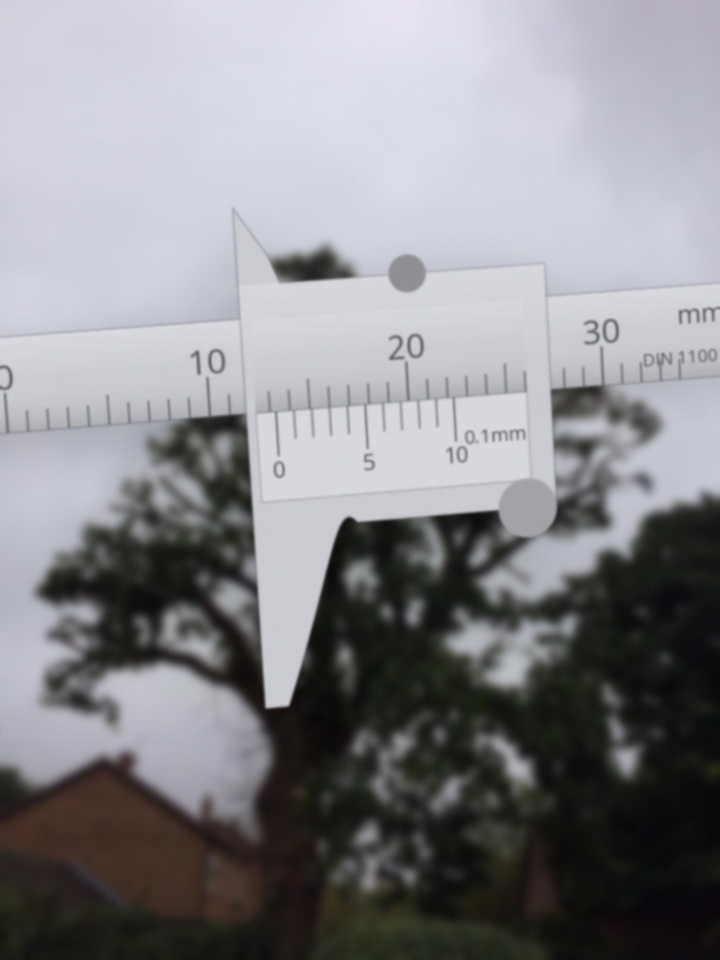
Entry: **13.3** mm
